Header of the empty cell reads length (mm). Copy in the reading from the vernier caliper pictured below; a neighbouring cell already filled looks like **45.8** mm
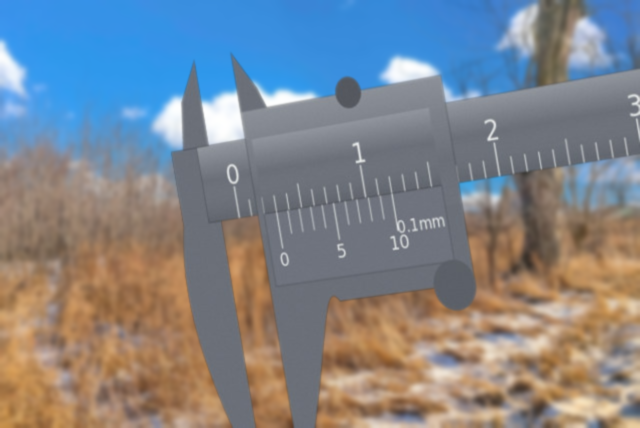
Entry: **3.0** mm
